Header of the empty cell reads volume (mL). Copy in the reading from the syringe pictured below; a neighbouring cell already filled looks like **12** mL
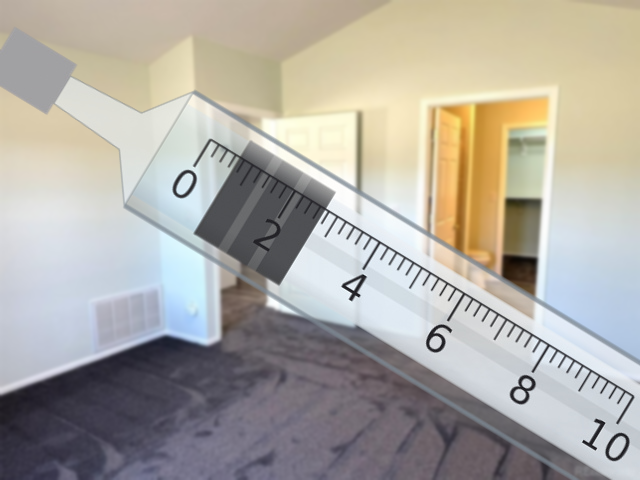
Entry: **0.7** mL
